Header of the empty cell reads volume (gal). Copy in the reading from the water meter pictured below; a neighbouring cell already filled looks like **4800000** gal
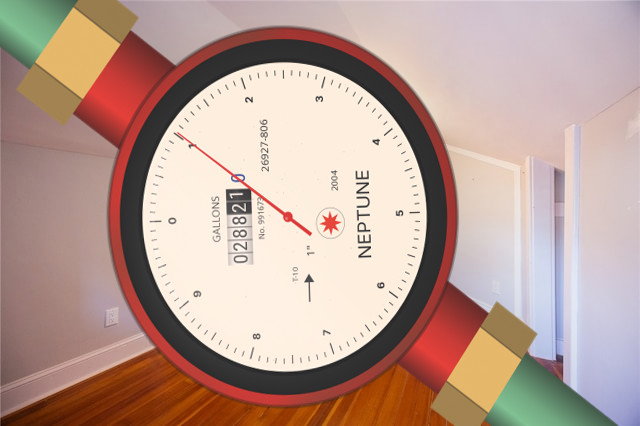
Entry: **288211.0** gal
